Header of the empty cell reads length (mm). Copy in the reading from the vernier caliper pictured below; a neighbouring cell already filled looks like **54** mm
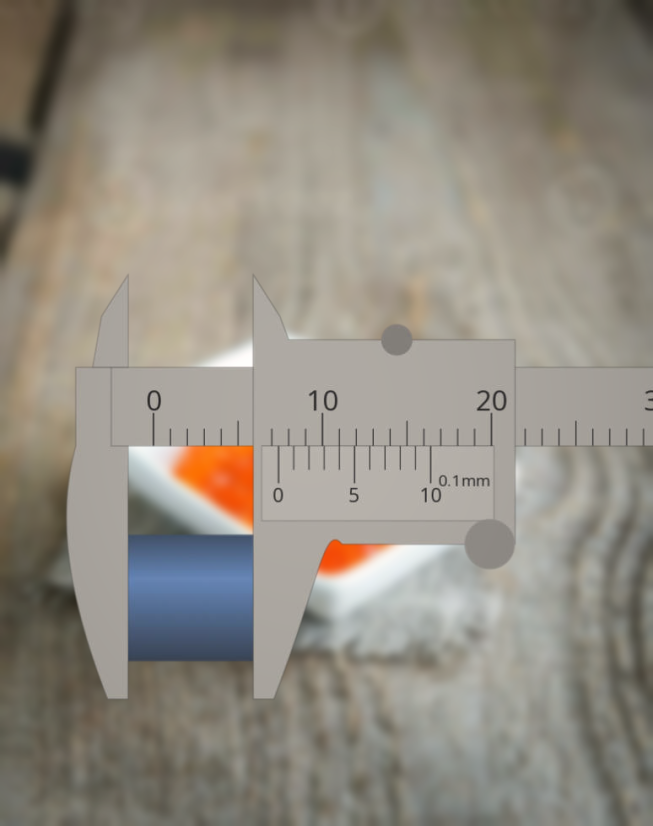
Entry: **7.4** mm
